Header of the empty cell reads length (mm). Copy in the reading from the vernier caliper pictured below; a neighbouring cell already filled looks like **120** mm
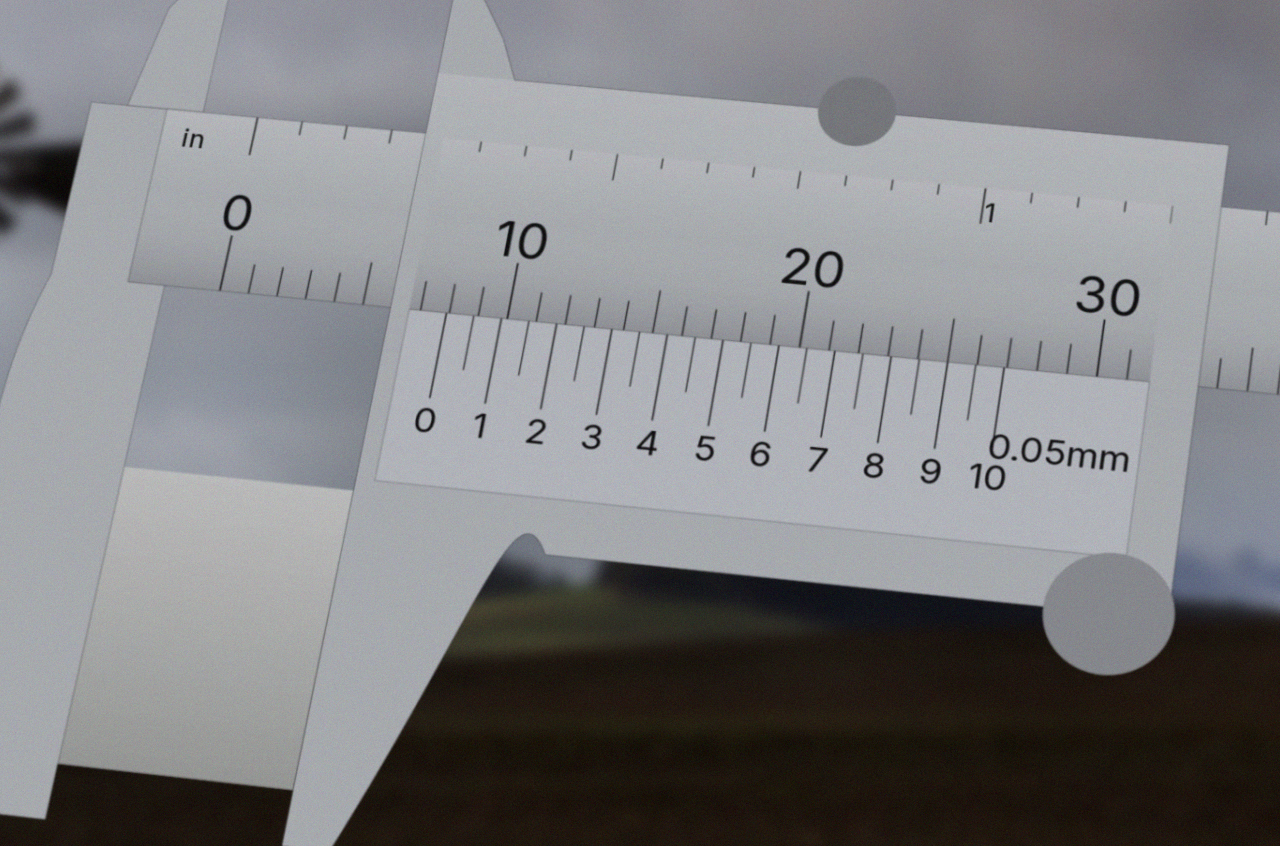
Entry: **7.90** mm
